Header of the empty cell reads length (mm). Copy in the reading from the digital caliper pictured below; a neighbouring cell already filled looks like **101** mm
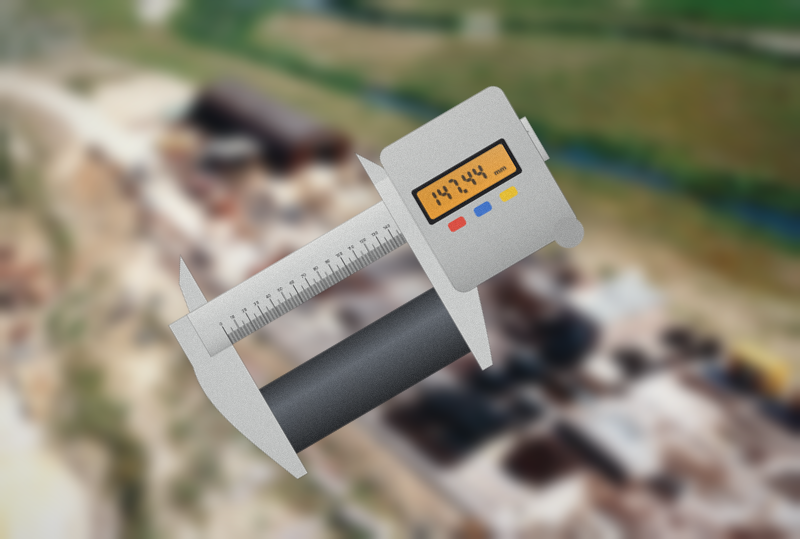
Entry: **147.44** mm
